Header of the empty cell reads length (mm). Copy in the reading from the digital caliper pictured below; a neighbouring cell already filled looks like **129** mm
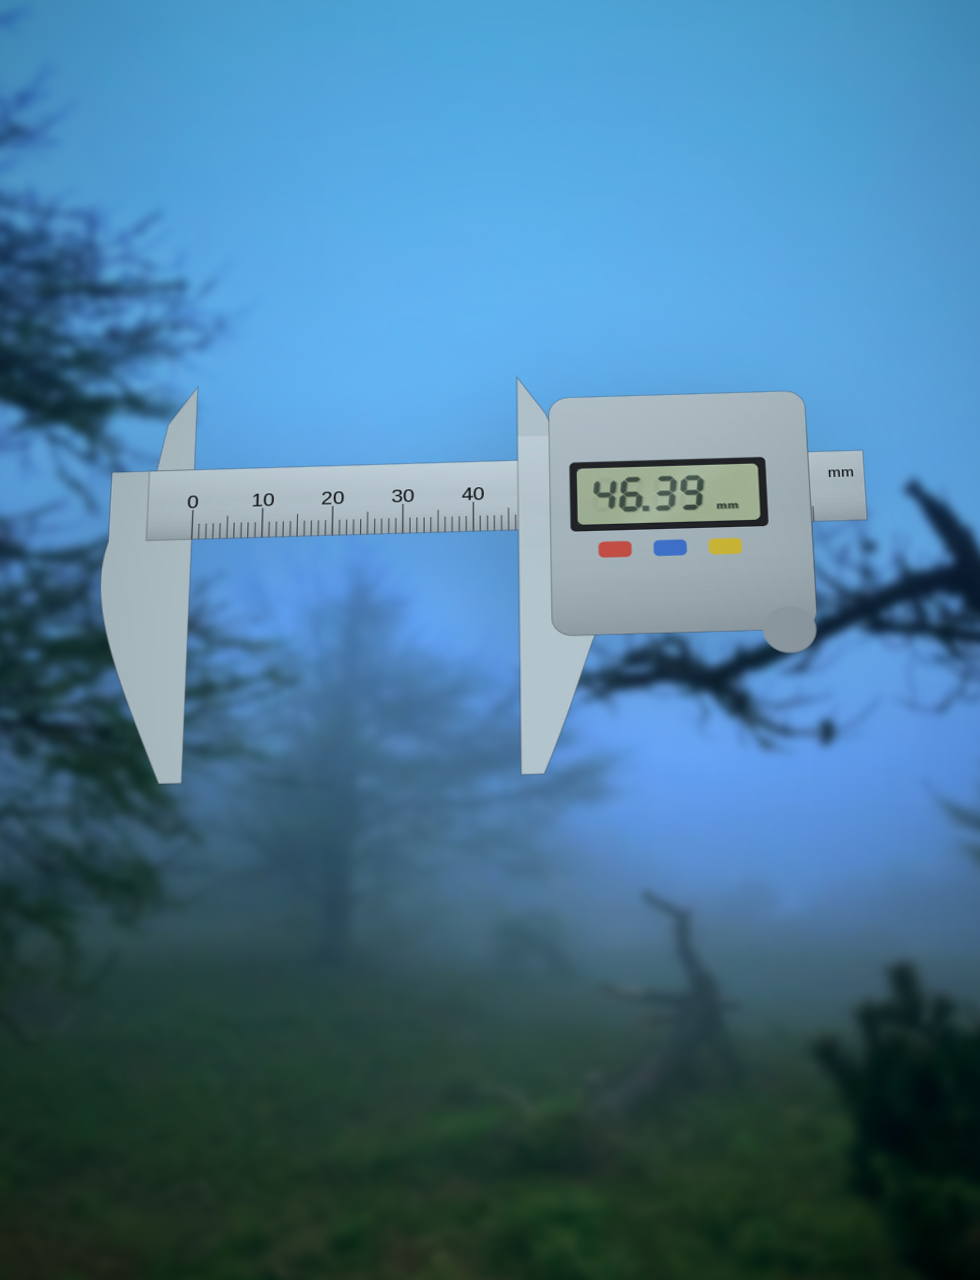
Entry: **46.39** mm
